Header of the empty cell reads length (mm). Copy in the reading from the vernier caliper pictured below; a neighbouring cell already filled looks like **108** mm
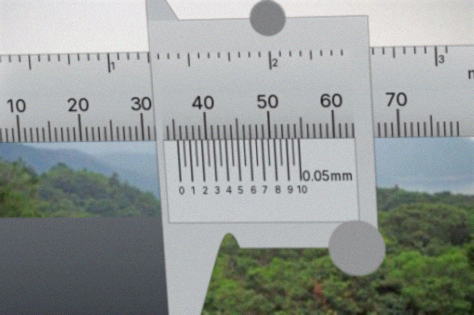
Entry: **35.5** mm
